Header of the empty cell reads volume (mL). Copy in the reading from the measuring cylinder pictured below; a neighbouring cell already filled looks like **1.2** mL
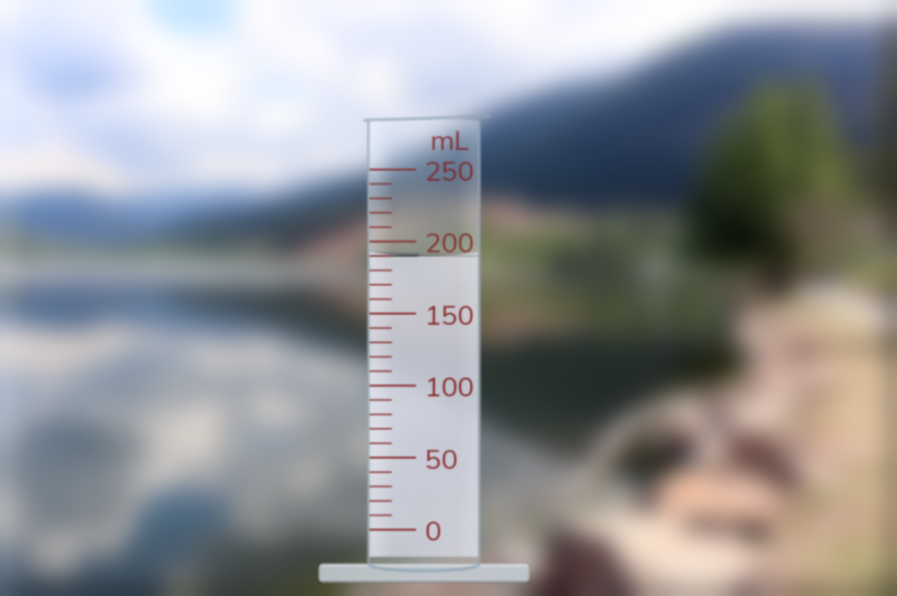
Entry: **190** mL
